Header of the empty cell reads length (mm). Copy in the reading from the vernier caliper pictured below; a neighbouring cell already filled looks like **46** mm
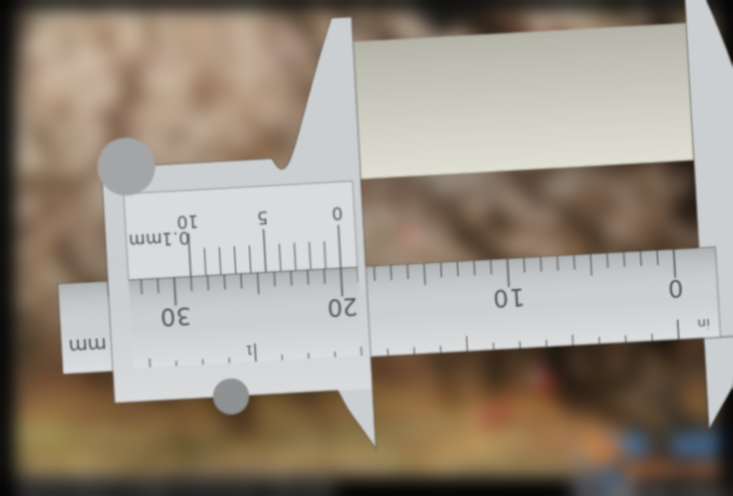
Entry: **20.0** mm
